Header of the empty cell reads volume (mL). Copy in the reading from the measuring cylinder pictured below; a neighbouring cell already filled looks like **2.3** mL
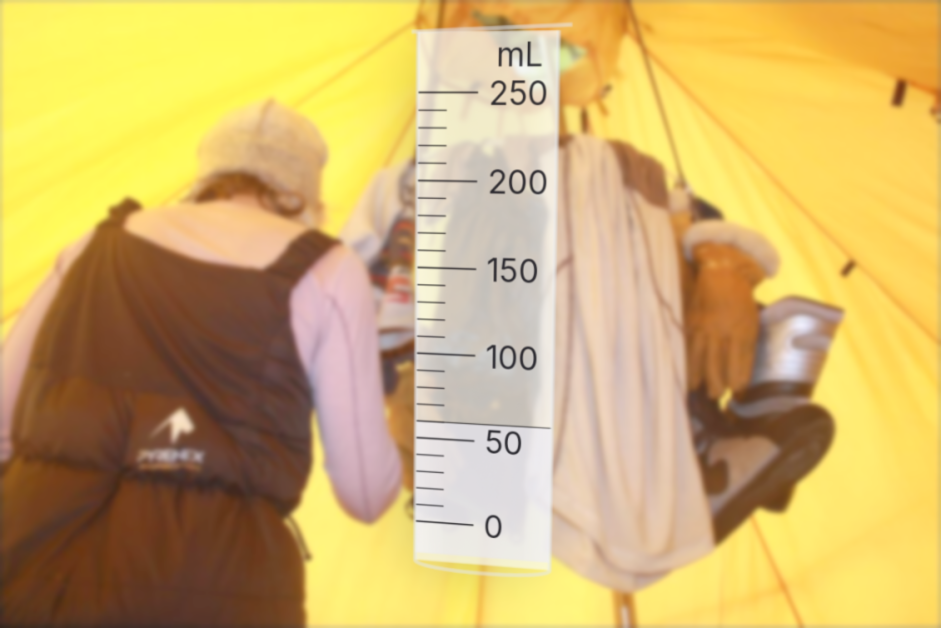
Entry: **60** mL
